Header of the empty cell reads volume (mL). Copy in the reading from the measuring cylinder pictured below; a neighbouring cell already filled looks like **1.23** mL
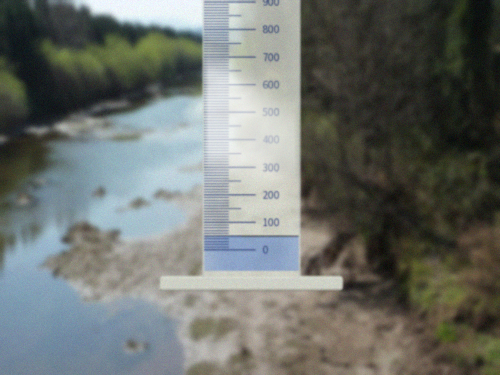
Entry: **50** mL
